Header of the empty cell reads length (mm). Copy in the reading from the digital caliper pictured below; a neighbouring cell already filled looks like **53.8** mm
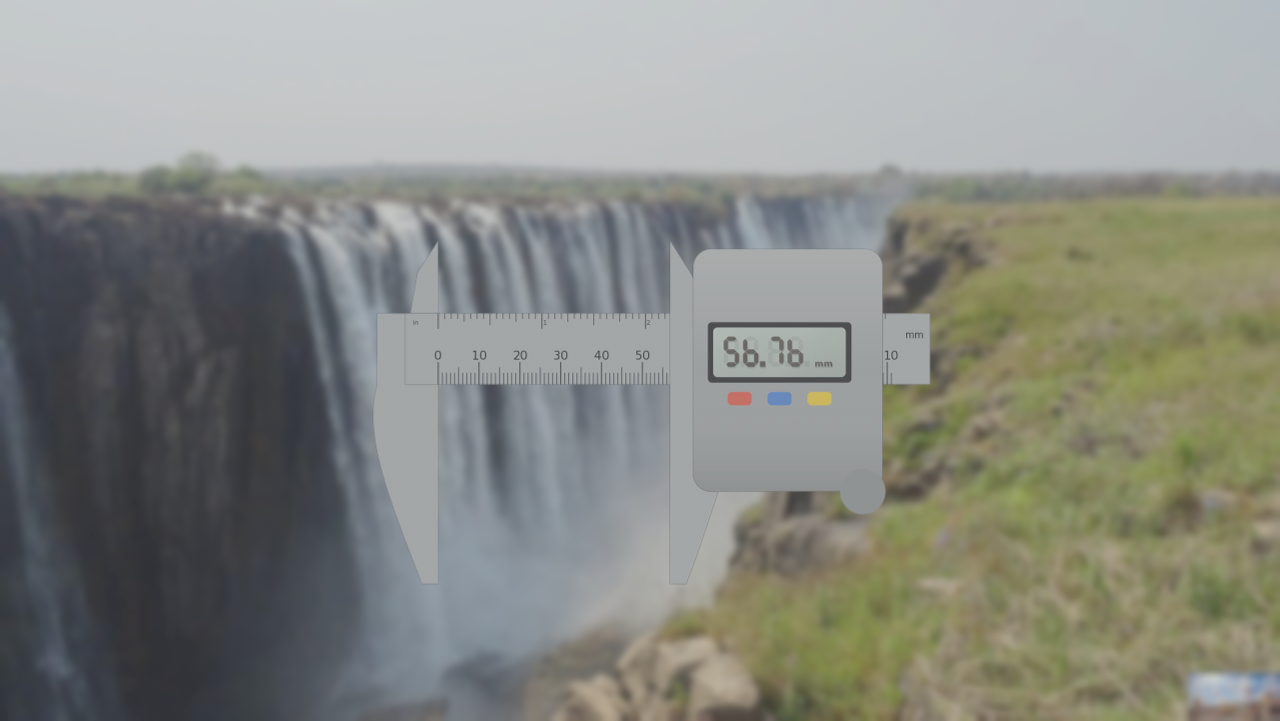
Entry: **56.76** mm
